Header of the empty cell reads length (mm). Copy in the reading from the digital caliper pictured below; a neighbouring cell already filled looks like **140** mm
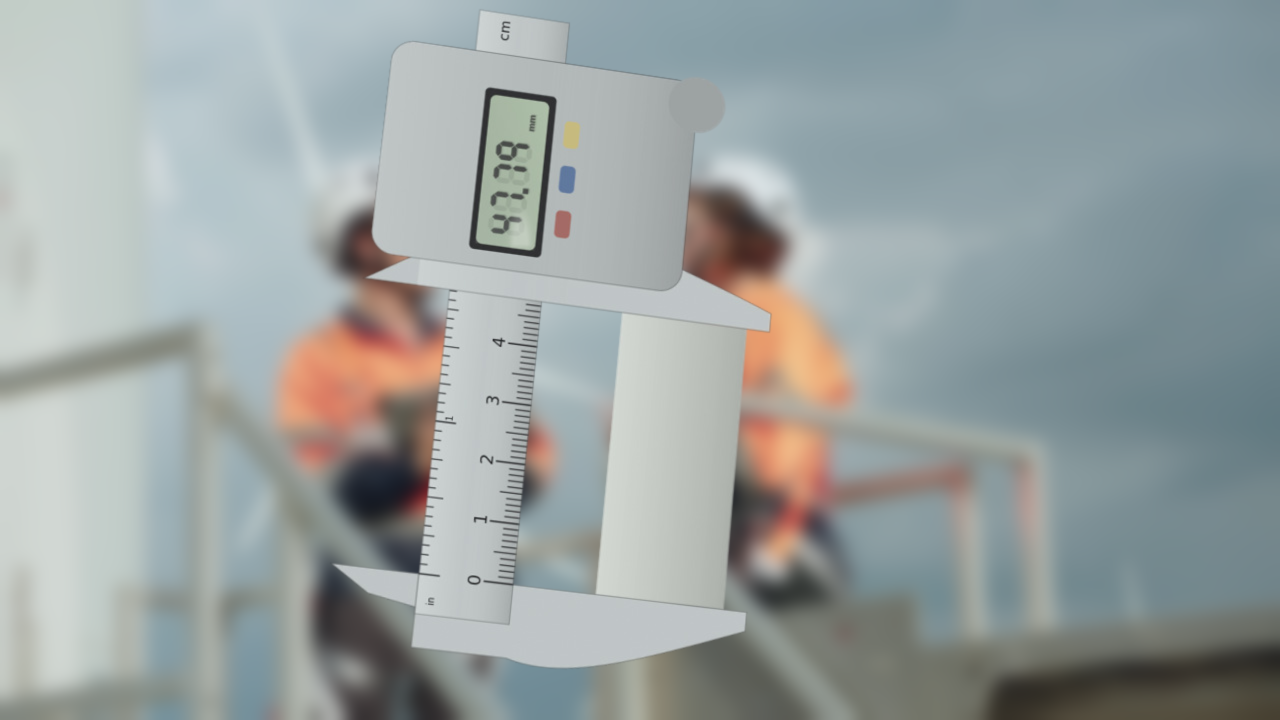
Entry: **47.79** mm
